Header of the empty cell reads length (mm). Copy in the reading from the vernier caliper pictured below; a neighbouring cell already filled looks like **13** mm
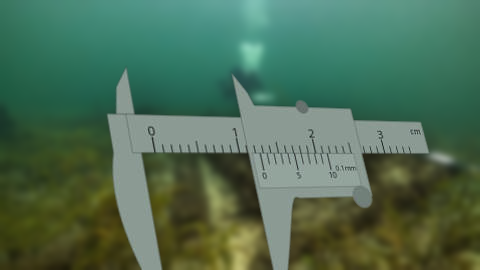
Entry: **12.6** mm
